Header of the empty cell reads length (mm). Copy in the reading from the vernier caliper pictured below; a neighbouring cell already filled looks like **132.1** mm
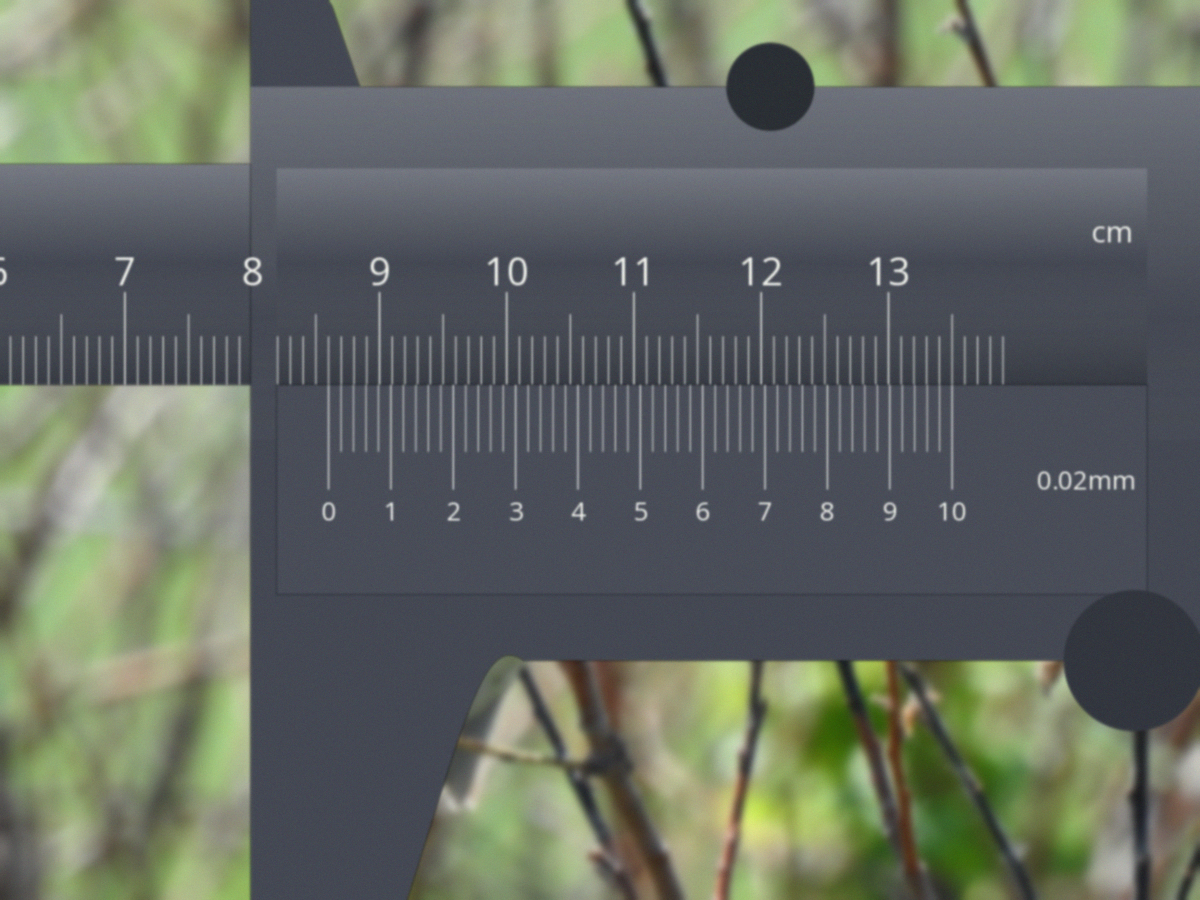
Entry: **86.0** mm
